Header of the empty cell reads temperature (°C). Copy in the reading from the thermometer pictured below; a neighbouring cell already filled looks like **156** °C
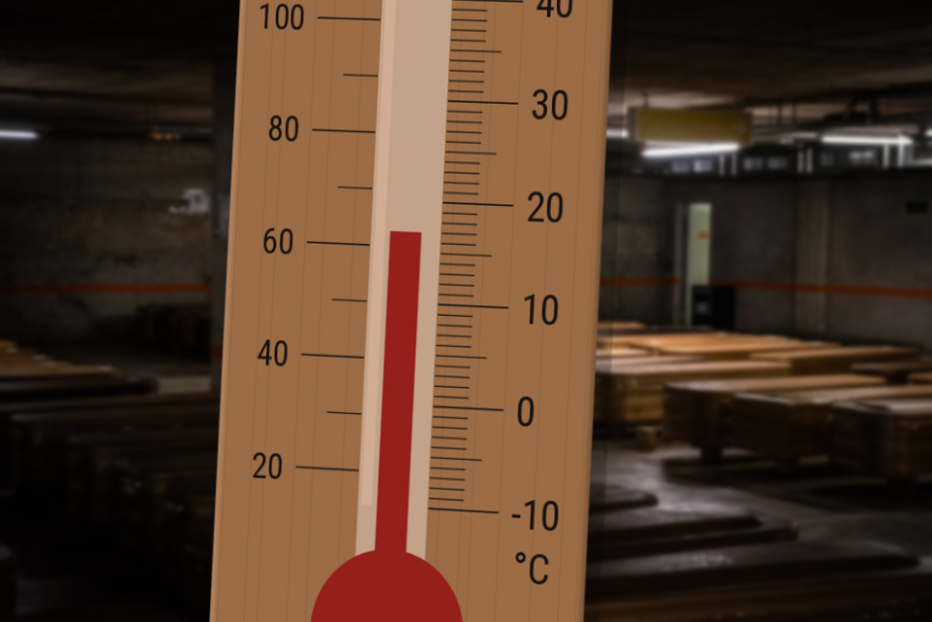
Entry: **17** °C
